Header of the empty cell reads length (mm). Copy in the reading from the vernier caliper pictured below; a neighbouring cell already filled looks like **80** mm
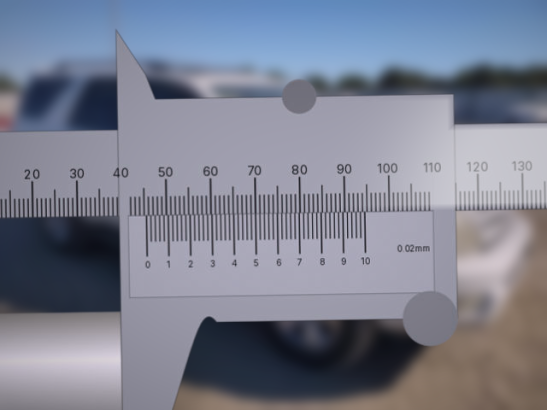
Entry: **45.5** mm
